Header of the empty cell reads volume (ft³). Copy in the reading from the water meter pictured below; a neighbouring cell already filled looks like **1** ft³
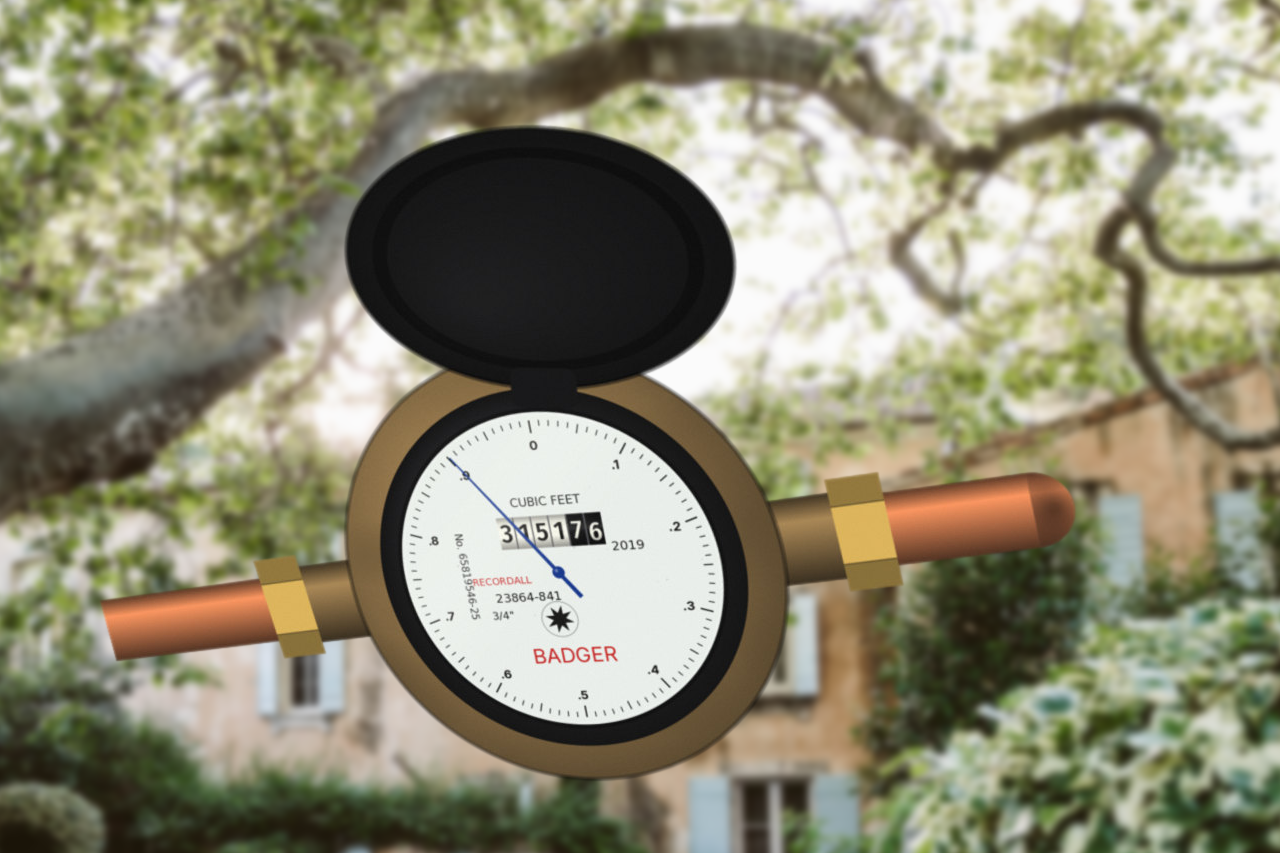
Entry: **315175.90** ft³
